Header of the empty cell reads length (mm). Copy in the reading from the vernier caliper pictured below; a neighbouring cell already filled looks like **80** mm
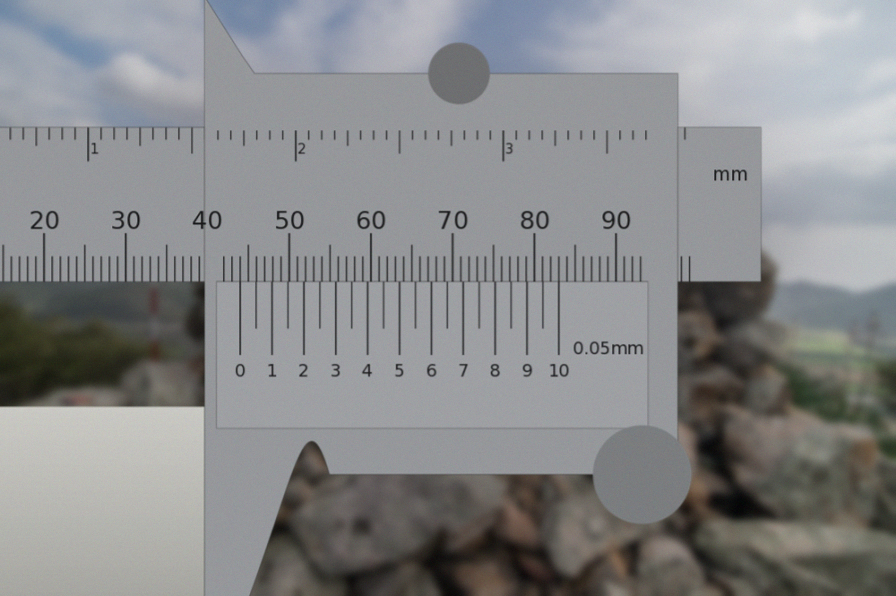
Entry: **44.0** mm
